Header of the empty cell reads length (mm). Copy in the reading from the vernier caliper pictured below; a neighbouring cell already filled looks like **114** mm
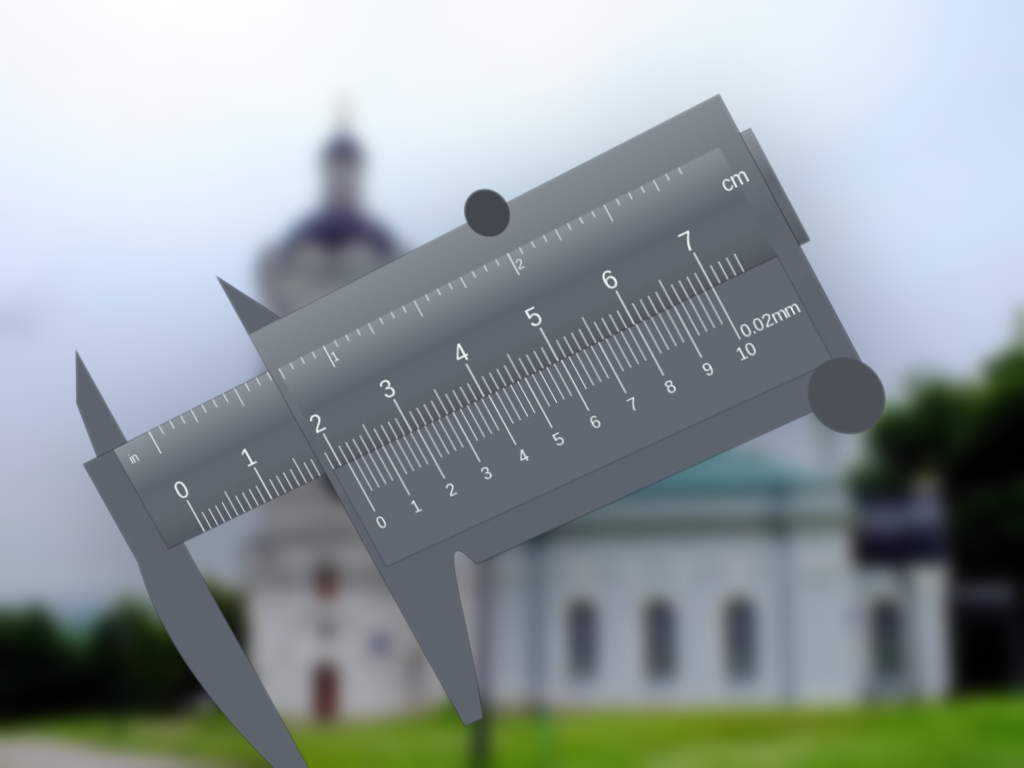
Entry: **21.0** mm
